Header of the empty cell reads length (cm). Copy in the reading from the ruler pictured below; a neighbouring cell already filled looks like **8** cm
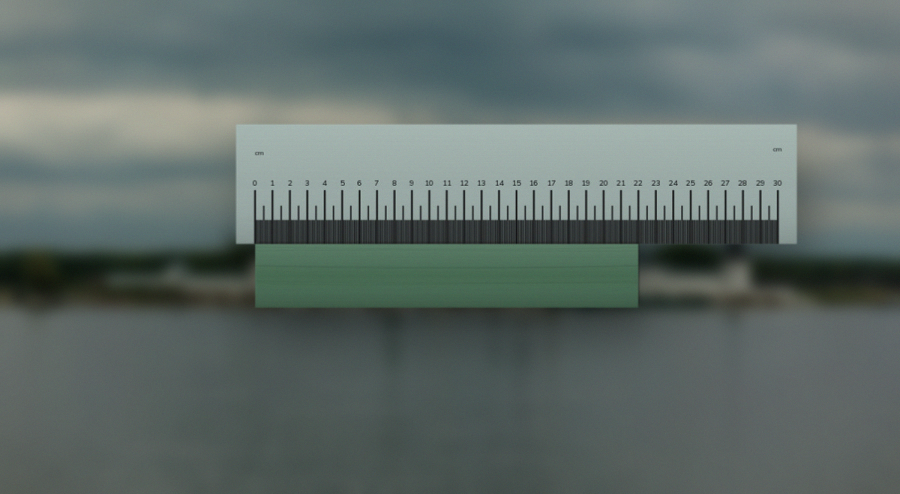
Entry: **22** cm
